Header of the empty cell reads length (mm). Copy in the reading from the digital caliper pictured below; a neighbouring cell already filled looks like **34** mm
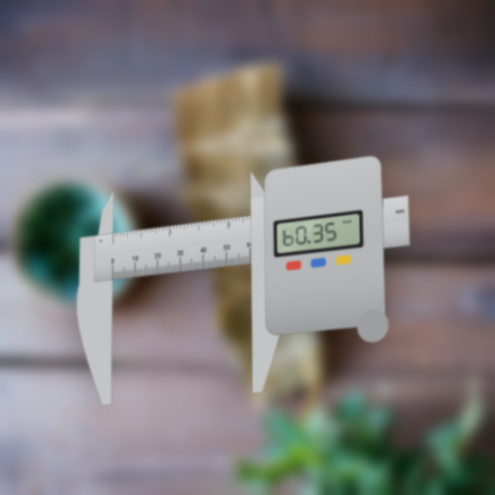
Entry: **60.35** mm
